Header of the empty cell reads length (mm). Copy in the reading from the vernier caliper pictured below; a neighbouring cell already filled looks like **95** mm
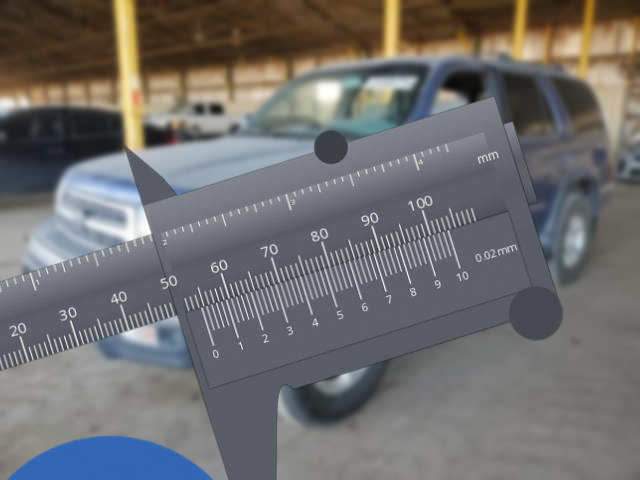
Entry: **54.5** mm
